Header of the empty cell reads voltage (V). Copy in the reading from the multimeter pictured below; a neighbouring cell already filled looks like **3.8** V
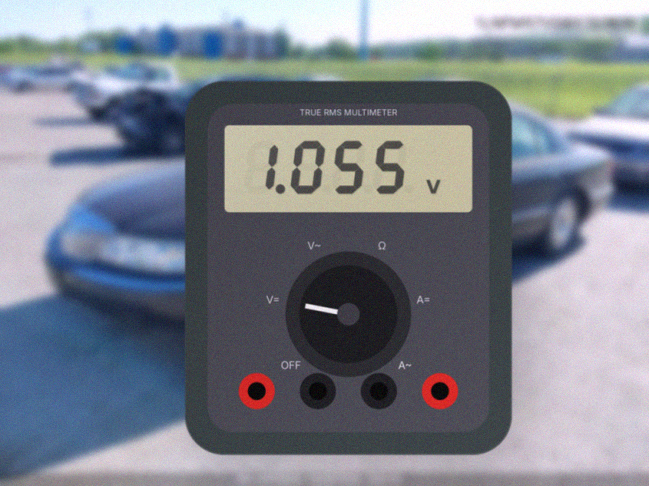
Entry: **1.055** V
